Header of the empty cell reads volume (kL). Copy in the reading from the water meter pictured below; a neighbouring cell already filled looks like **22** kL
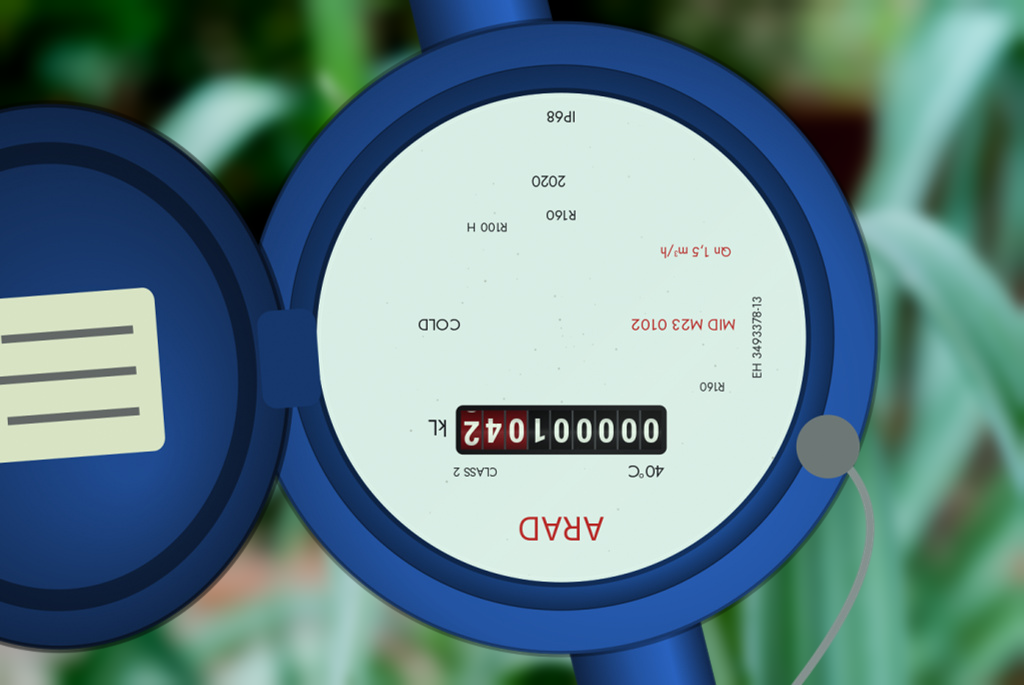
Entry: **1.042** kL
